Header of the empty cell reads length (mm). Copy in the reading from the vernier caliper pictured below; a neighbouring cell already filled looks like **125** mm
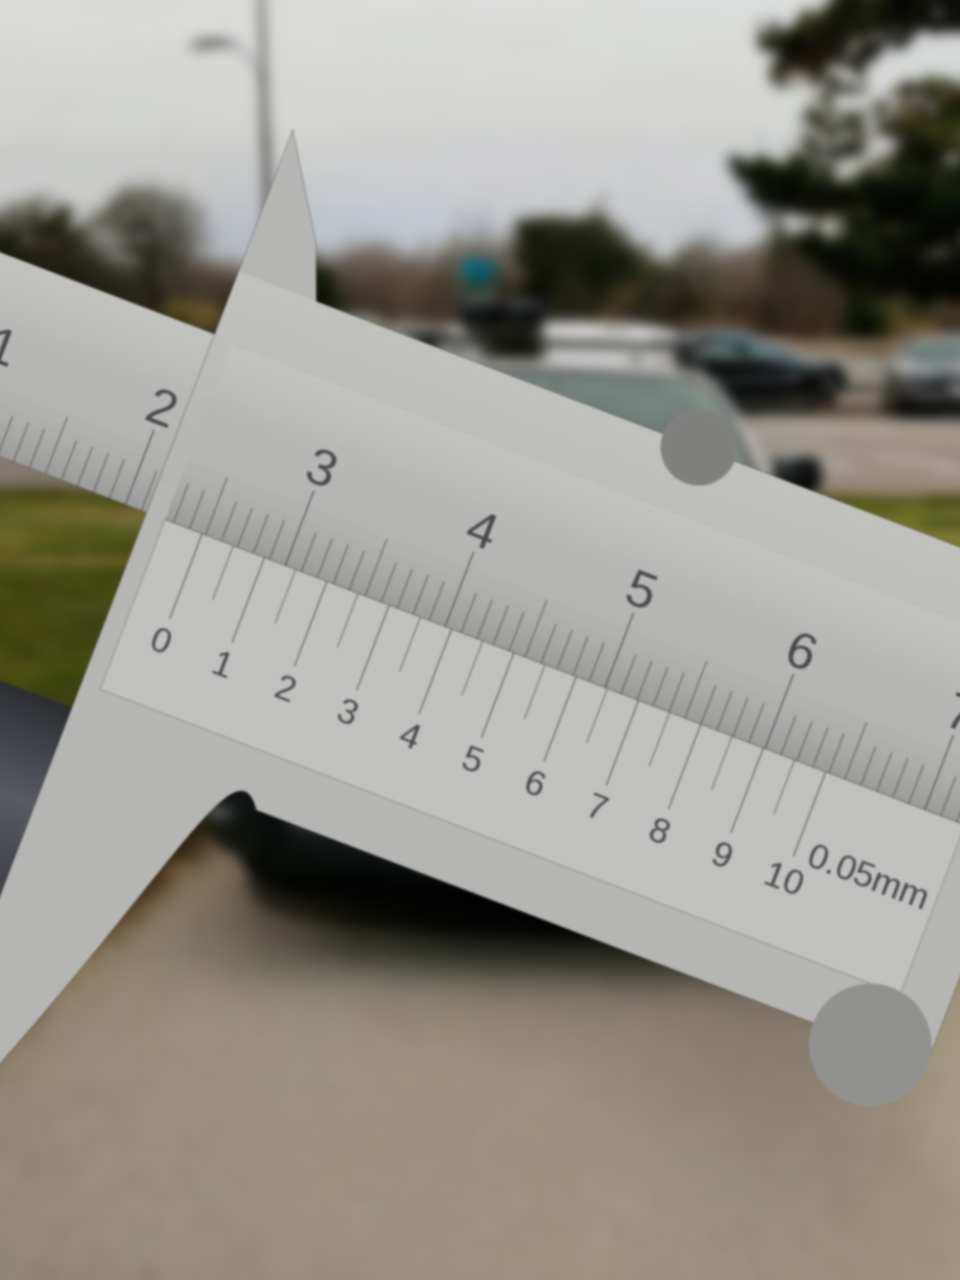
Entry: **24.8** mm
